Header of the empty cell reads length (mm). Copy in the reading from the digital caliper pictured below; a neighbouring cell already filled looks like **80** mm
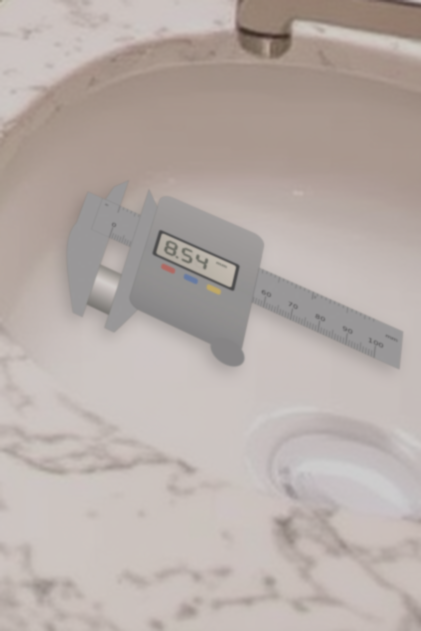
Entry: **8.54** mm
